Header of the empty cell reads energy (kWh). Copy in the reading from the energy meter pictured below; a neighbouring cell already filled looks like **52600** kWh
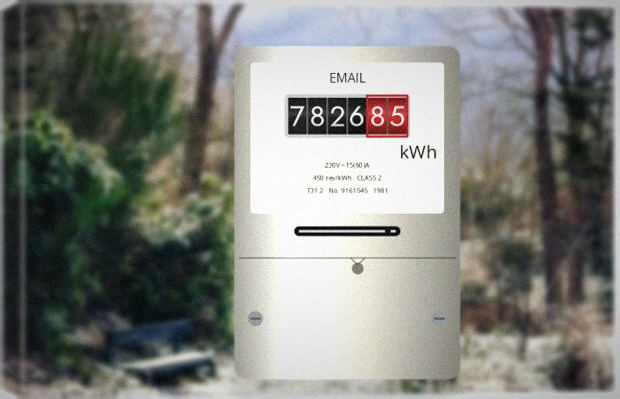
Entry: **7826.85** kWh
